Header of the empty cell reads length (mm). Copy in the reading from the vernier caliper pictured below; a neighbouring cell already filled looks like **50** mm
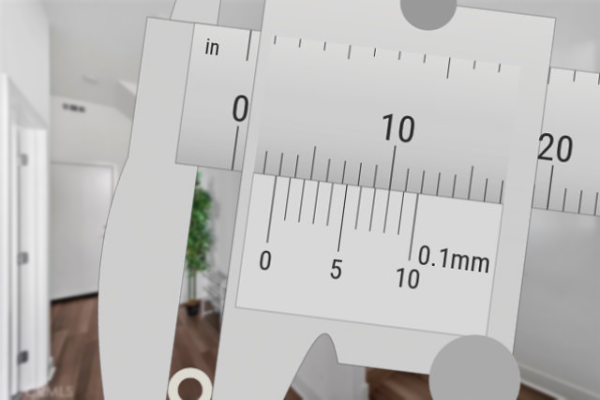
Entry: **2.8** mm
